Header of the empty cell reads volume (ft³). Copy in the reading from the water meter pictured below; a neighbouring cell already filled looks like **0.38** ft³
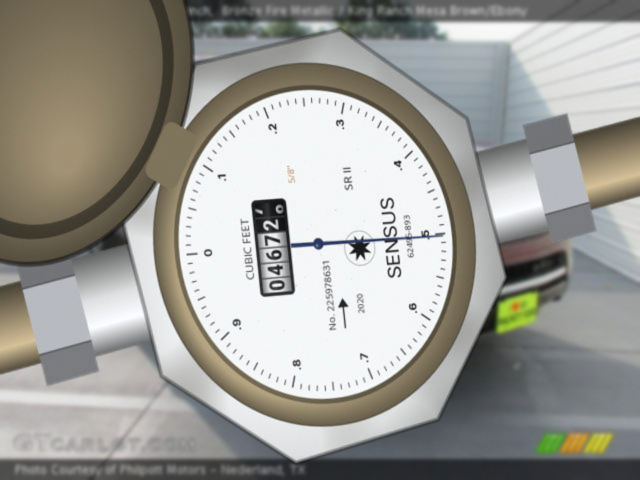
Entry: **46727.50** ft³
